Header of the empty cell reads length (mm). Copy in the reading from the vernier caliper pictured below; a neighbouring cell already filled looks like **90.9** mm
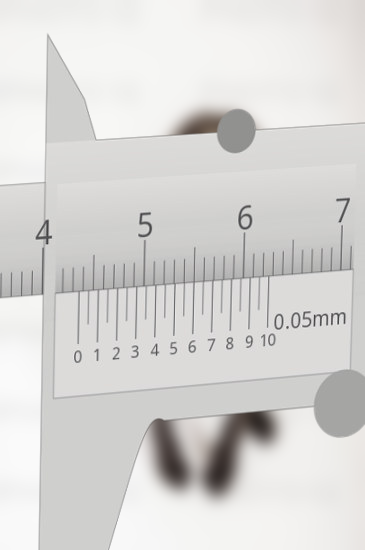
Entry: **43.6** mm
